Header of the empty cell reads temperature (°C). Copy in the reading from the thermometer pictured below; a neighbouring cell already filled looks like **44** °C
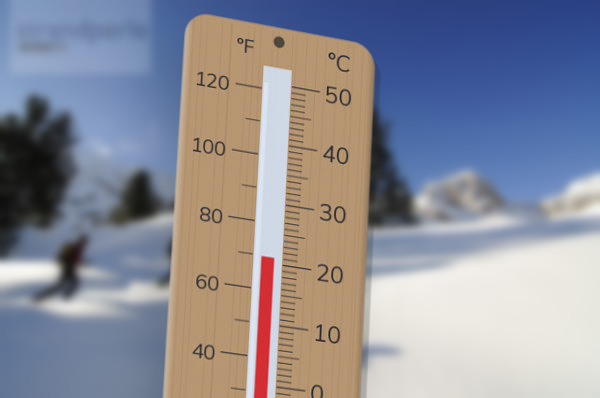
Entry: **21** °C
